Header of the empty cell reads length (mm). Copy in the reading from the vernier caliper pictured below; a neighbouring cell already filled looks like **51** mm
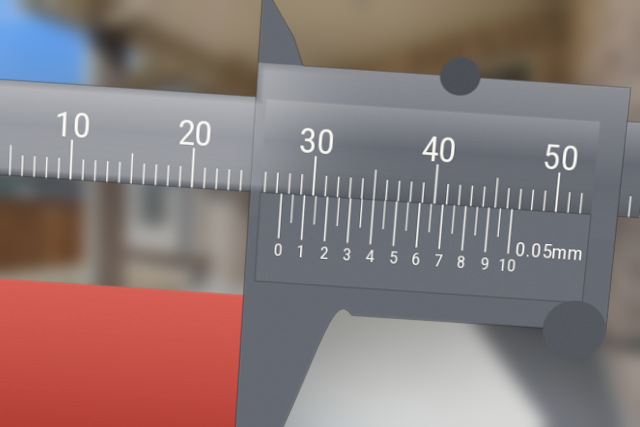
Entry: **27.4** mm
